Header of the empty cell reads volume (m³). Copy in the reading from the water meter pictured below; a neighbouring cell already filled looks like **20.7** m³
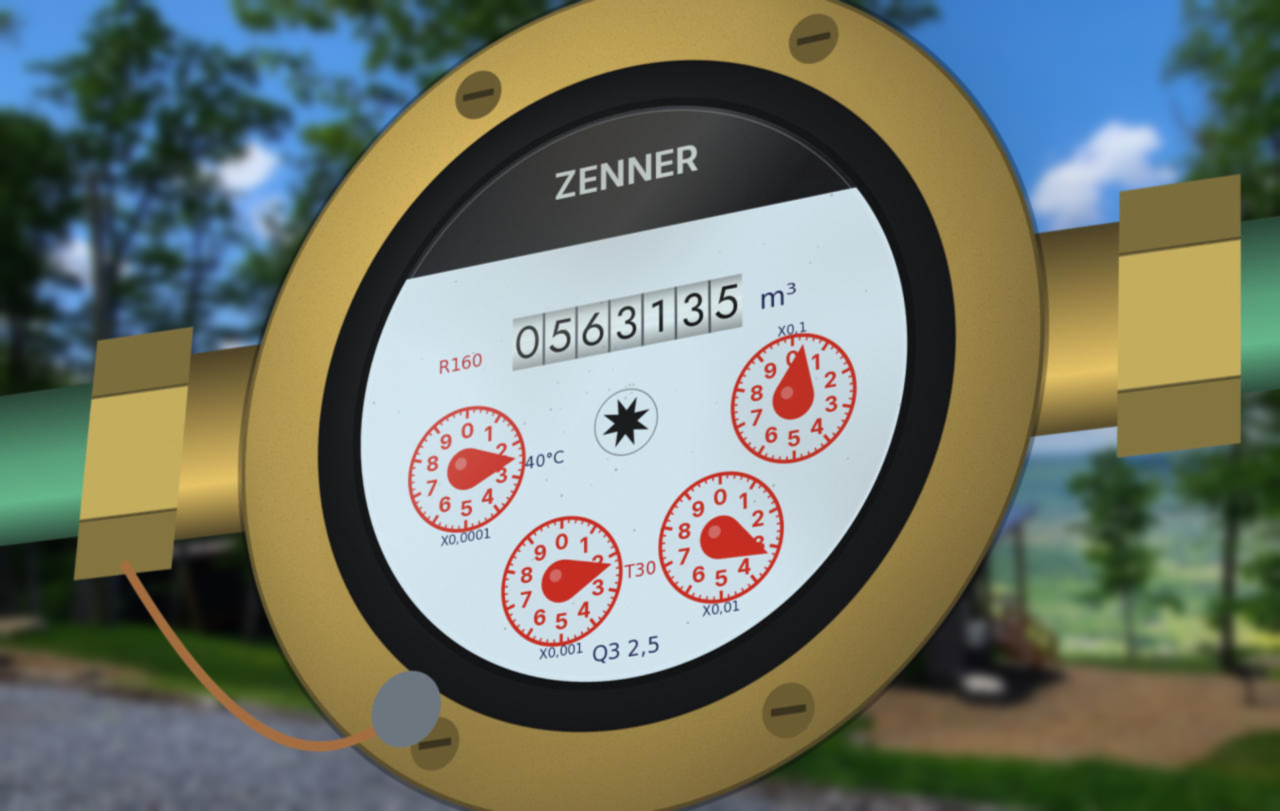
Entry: **563135.0322** m³
